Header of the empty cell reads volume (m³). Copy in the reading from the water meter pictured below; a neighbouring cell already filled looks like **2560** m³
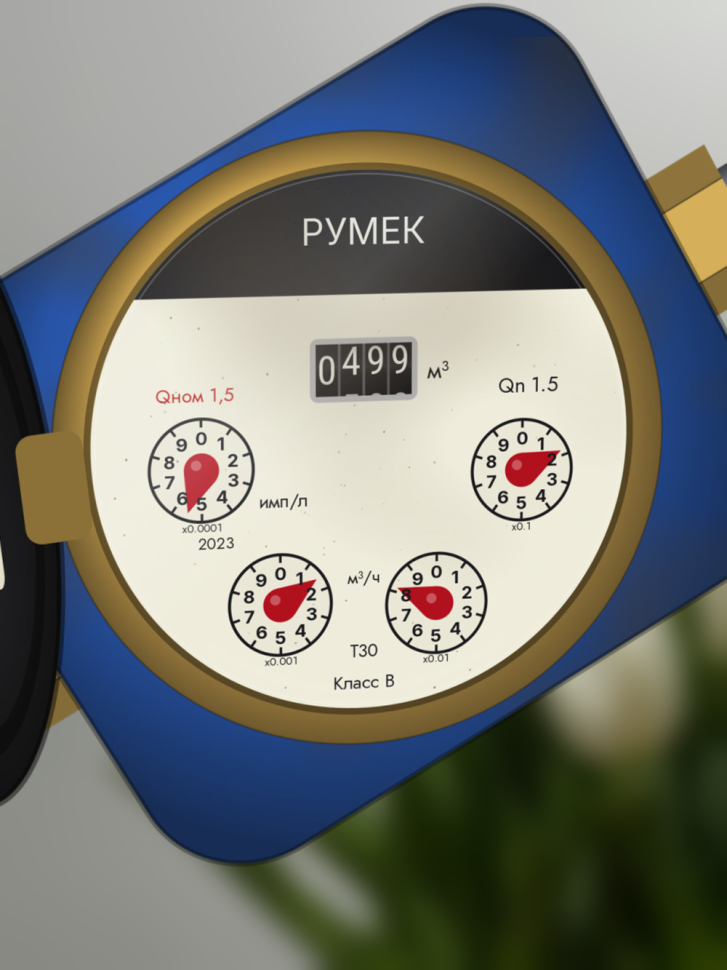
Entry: **499.1815** m³
